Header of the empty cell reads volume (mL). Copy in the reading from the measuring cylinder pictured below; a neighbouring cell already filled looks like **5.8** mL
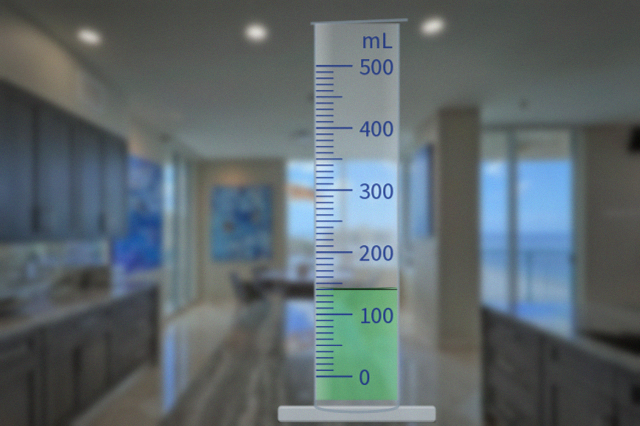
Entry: **140** mL
